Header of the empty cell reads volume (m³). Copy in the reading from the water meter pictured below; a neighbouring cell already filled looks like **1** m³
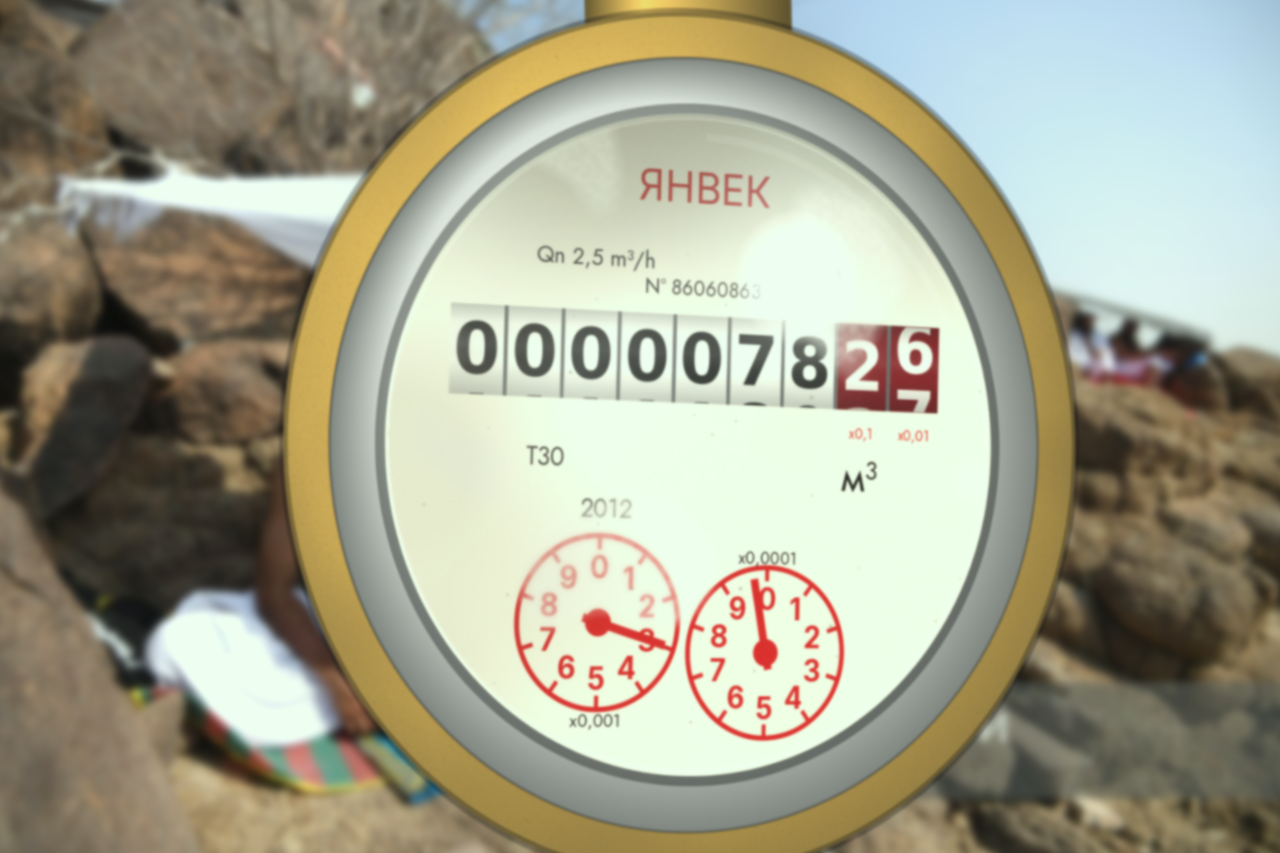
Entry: **78.2629** m³
